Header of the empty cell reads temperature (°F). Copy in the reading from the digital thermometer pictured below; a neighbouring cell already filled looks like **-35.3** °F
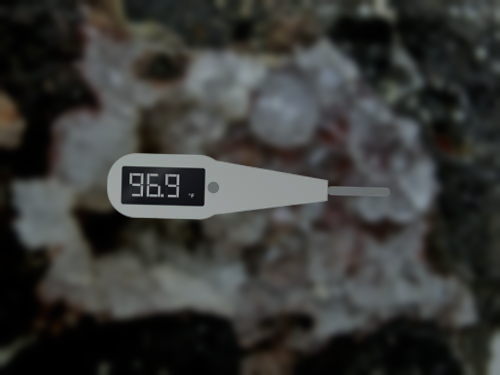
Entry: **96.9** °F
